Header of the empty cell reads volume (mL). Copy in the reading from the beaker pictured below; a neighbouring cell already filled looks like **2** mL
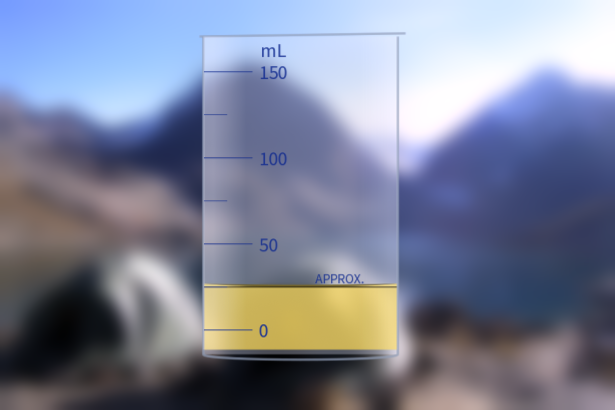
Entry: **25** mL
